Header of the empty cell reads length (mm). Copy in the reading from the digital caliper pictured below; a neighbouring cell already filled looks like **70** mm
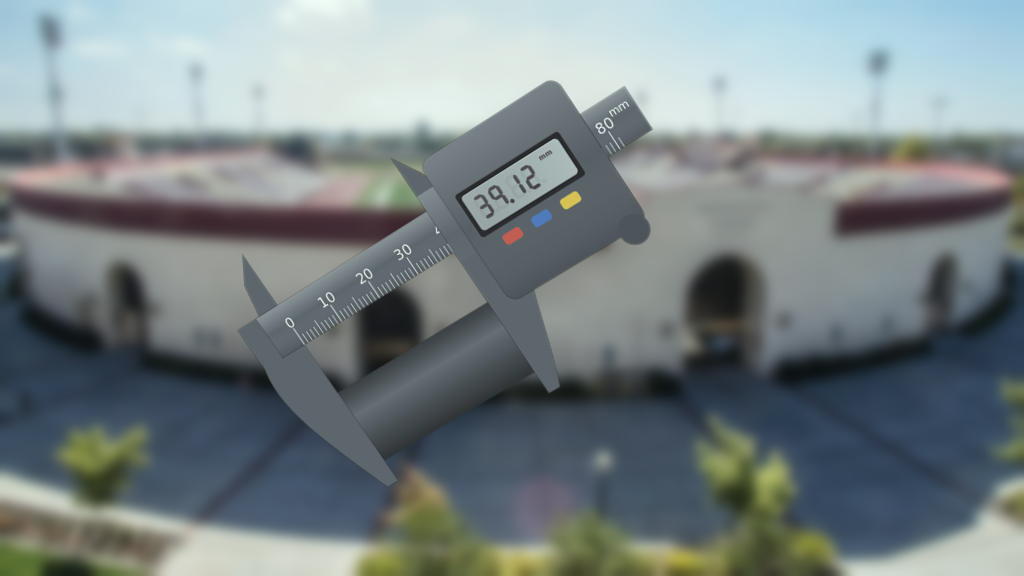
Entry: **39.12** mm
